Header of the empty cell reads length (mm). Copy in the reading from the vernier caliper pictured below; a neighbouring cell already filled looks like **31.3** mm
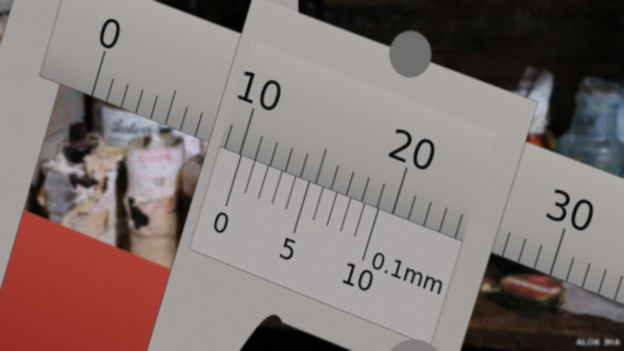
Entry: **10.1** mm
